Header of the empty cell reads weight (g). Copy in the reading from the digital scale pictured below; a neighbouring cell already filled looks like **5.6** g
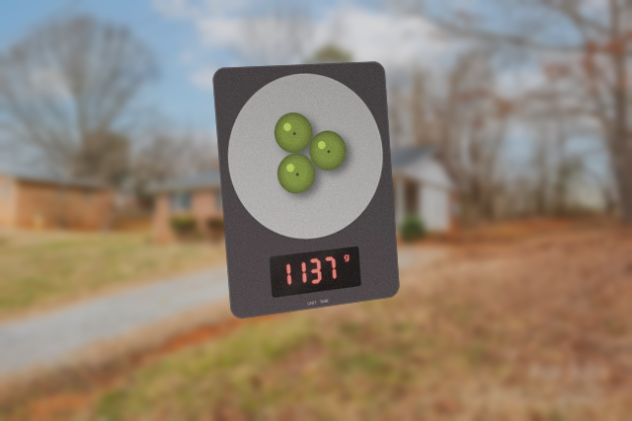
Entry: **1137** g
